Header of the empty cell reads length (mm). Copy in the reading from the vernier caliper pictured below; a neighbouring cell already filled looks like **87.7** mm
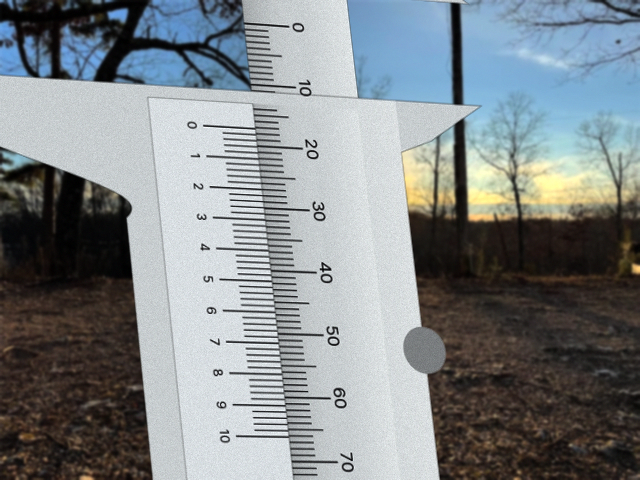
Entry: **17.2** mm
